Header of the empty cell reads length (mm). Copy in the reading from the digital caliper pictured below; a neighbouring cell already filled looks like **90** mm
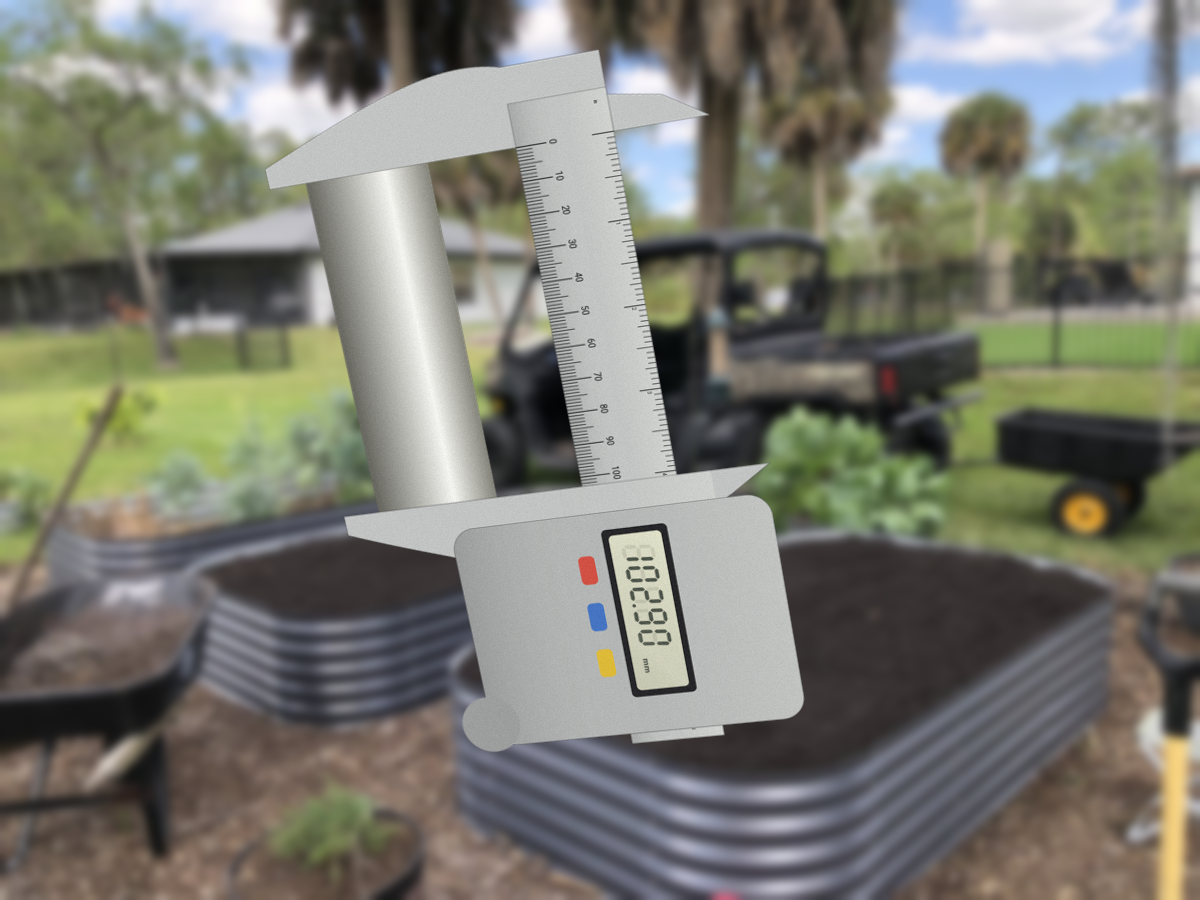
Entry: **102.90** mm
